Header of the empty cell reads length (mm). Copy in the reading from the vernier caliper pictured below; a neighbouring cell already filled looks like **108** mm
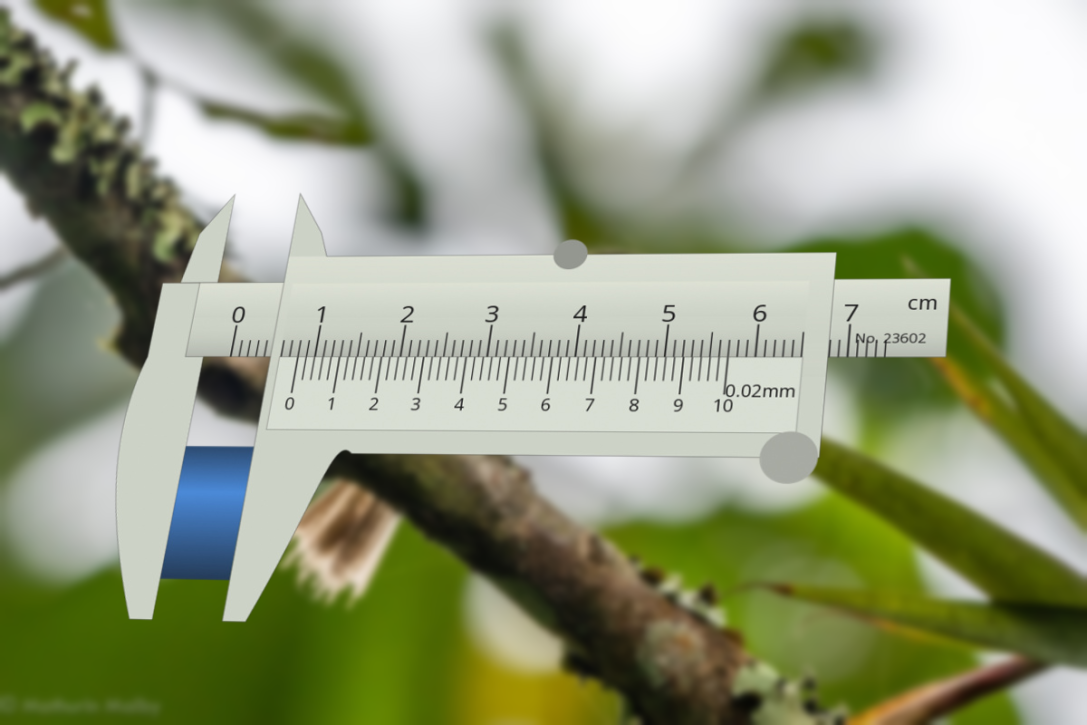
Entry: **8.0** mm
